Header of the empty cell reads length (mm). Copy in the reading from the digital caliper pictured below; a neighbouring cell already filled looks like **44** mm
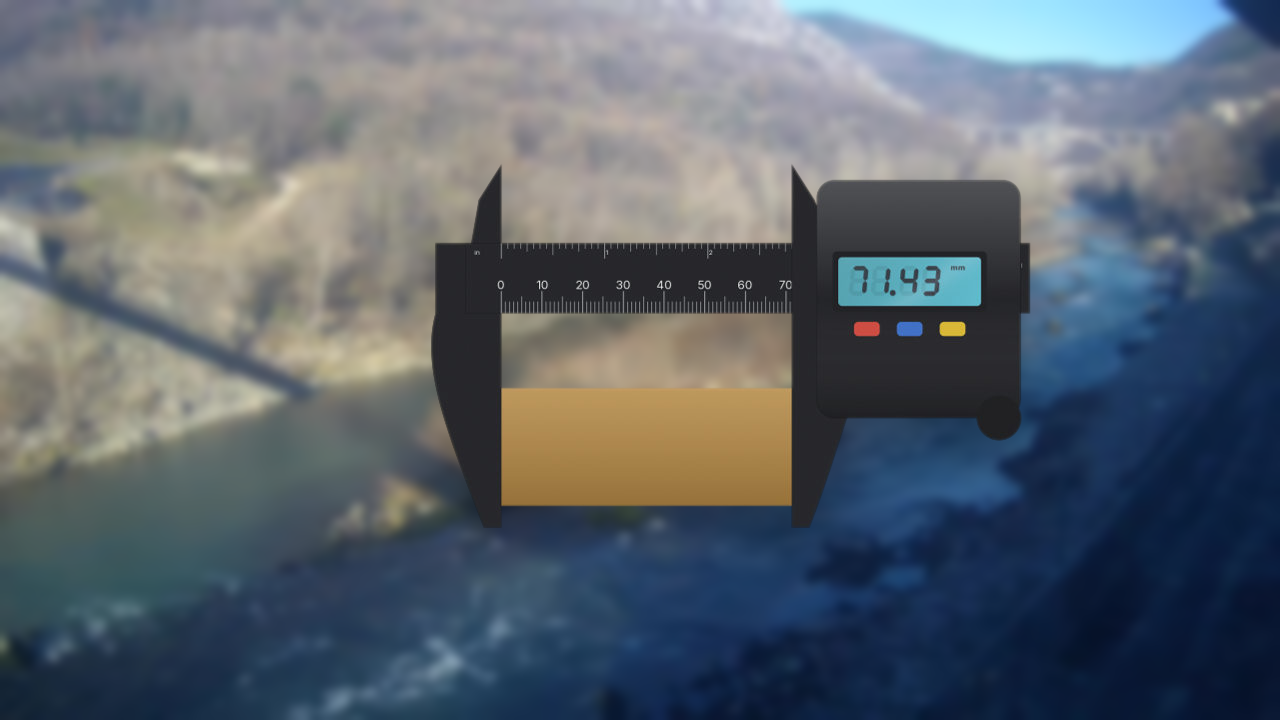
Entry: **71.43** mm
